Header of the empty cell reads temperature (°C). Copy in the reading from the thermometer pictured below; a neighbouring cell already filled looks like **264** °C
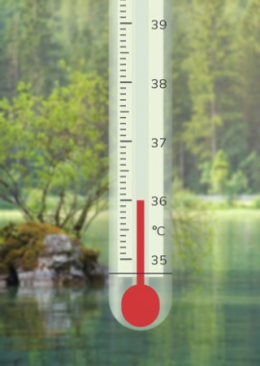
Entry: **36** °C
